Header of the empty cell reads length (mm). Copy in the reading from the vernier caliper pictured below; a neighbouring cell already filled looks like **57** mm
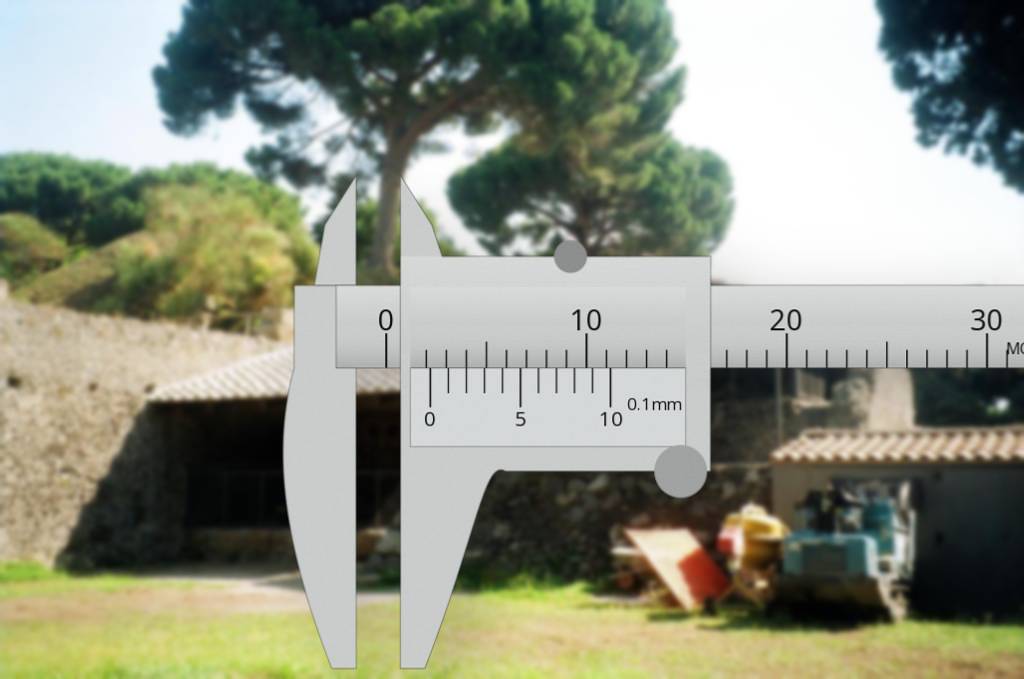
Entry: **2.2** mm
